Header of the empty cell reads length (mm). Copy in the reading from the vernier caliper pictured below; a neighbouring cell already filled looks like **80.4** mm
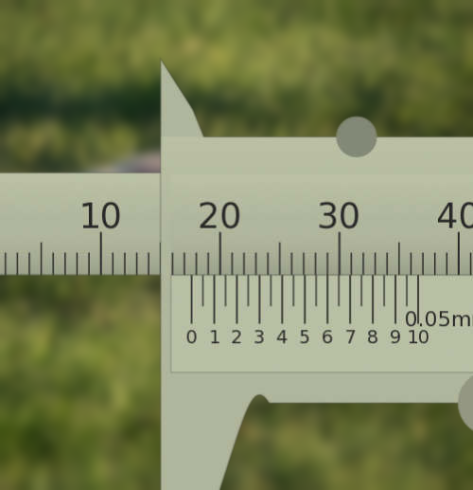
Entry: **17.6** mm
